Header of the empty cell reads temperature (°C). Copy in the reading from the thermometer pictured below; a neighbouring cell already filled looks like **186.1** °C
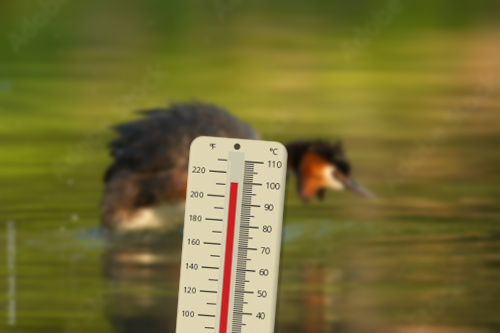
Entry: **100** °C
